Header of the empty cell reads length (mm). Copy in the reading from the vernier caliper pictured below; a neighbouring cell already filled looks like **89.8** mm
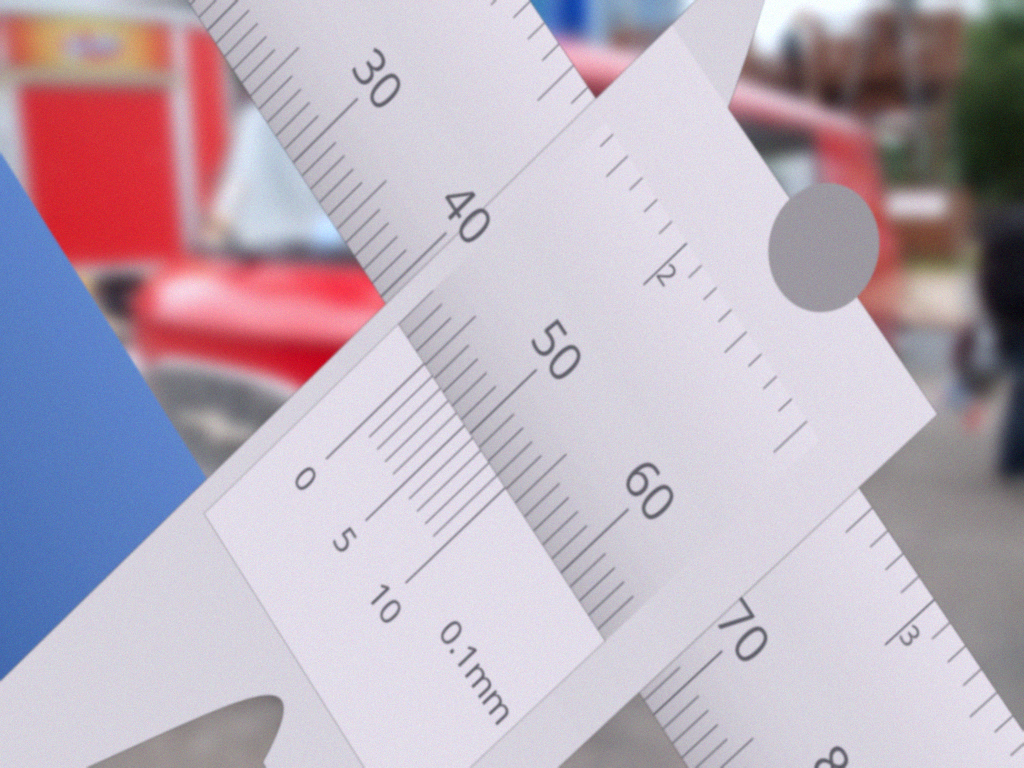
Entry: **44.9** mm
